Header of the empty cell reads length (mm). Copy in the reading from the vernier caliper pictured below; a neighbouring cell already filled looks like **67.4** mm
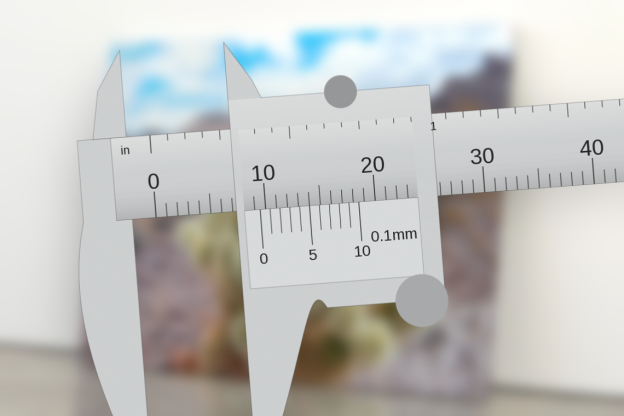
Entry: **9.5** mm
